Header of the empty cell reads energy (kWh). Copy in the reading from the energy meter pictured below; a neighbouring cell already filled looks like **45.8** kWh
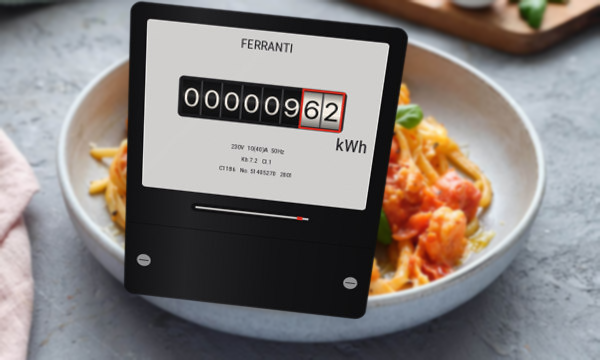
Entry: **9.62** kWh
